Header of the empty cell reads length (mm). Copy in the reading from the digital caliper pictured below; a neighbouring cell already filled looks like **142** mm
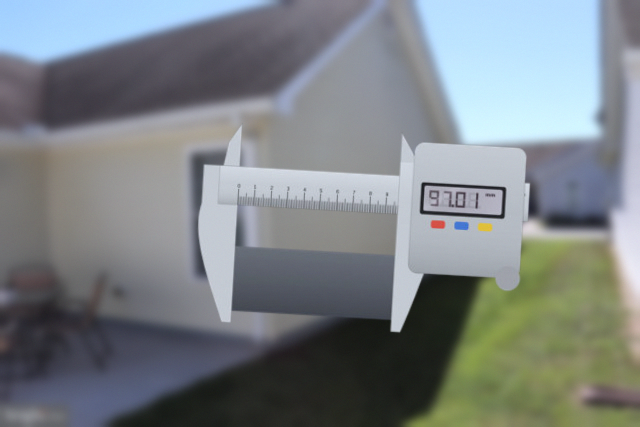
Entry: **97.01** mm
